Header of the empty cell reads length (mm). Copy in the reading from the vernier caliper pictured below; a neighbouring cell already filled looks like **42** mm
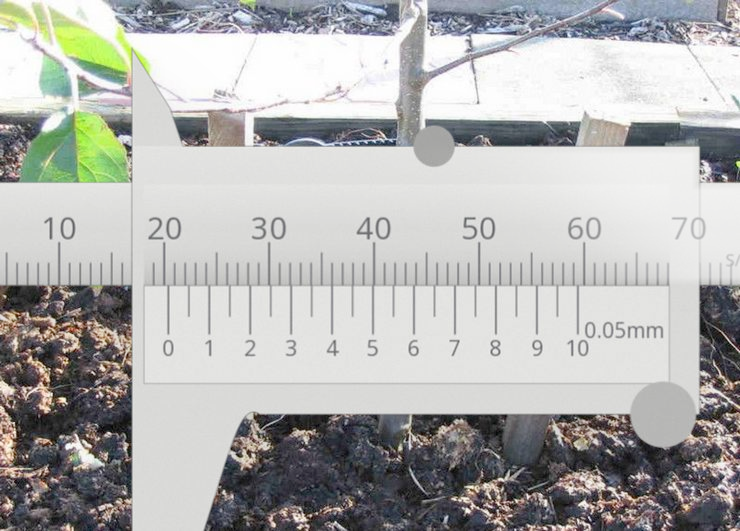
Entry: **20.4** mm
